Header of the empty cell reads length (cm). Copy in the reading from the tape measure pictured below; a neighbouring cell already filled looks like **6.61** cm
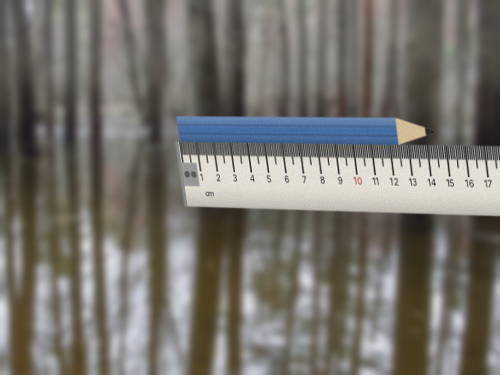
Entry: **14.5** cm
